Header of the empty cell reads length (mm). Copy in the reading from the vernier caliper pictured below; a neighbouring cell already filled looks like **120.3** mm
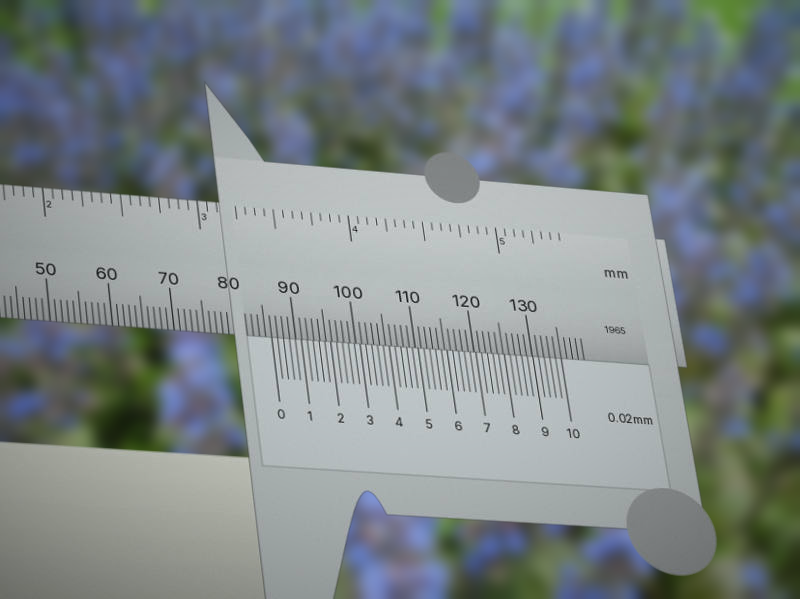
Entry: **86.0** mm
